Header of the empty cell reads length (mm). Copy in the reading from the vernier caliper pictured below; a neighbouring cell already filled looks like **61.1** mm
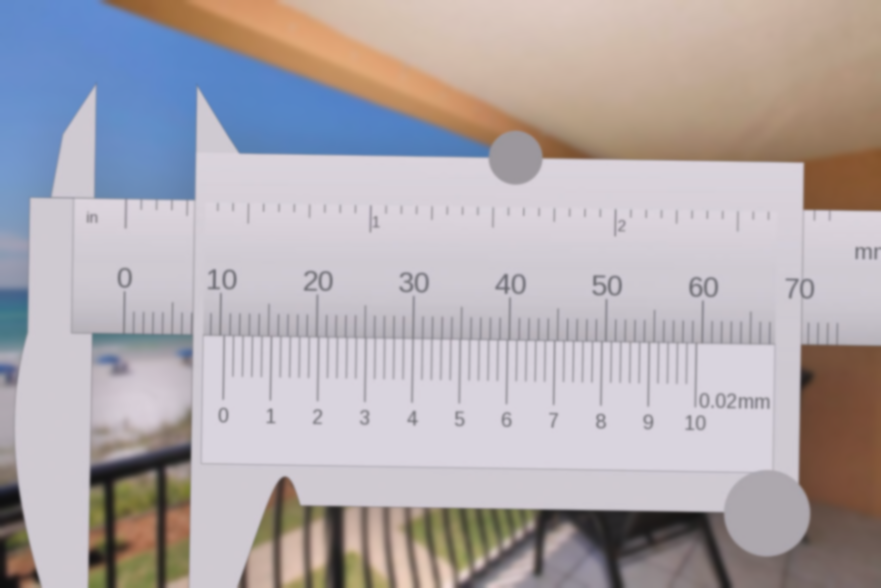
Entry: **10.4** mm
